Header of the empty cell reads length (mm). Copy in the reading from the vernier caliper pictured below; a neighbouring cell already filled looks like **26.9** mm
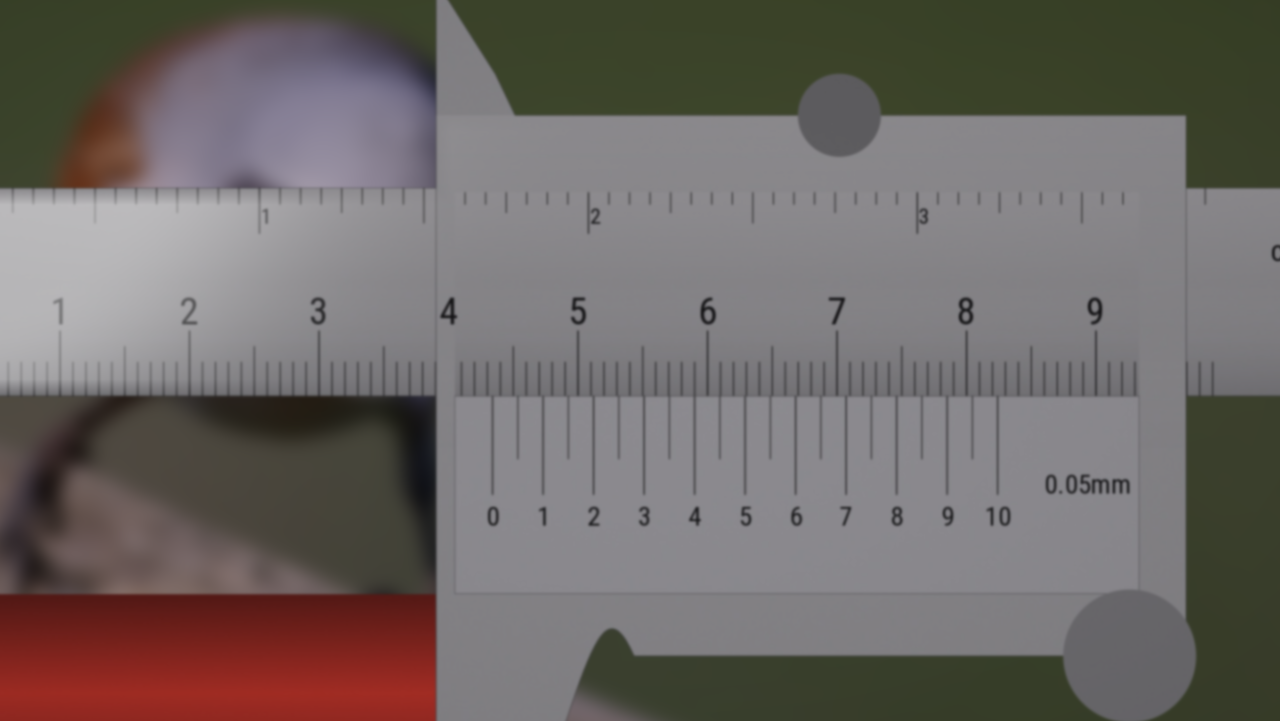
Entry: **43.4** mm
